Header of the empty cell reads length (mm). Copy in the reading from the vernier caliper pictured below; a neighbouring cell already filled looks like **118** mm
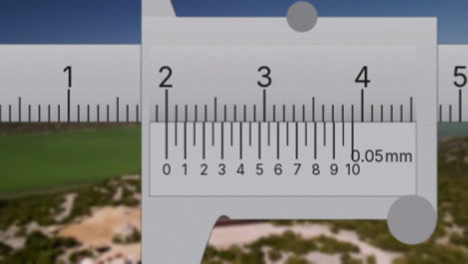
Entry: **20.0** mm
